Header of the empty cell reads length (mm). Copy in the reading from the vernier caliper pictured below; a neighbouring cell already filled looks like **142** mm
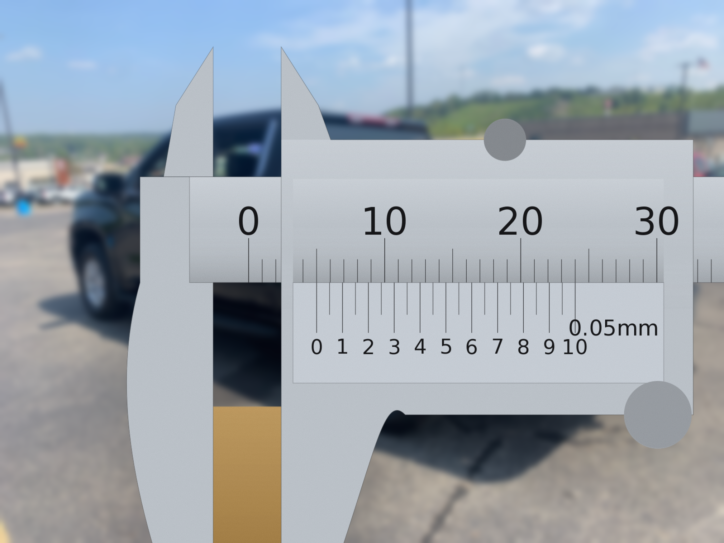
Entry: **5.0** mm
